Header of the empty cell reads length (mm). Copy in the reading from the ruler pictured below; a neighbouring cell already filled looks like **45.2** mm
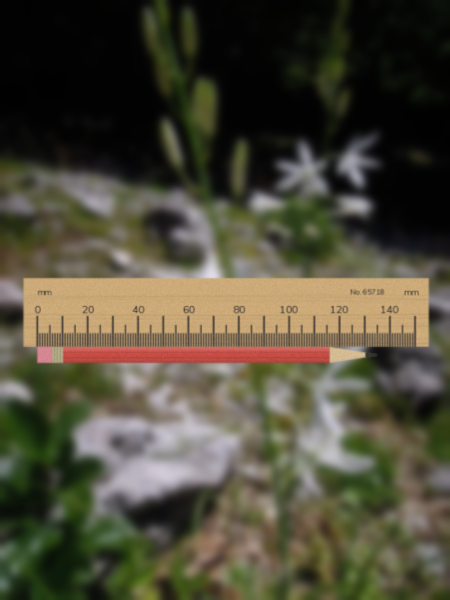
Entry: **135** mm
